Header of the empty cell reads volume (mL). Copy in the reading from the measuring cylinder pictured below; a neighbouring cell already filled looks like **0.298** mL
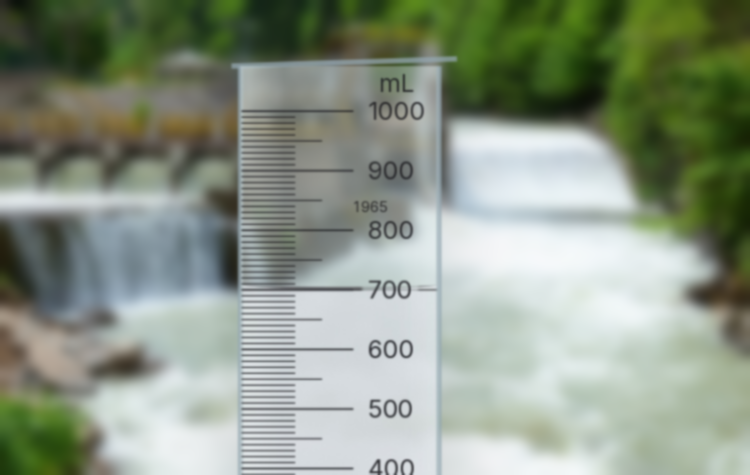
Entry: **700** mL
